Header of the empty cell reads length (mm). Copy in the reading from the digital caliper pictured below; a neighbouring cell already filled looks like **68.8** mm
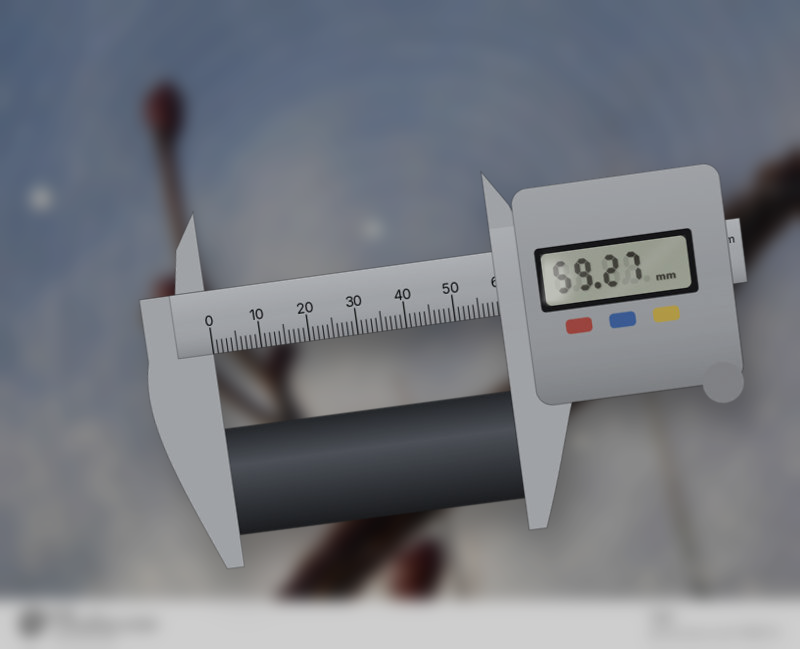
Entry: **59.27** mm
